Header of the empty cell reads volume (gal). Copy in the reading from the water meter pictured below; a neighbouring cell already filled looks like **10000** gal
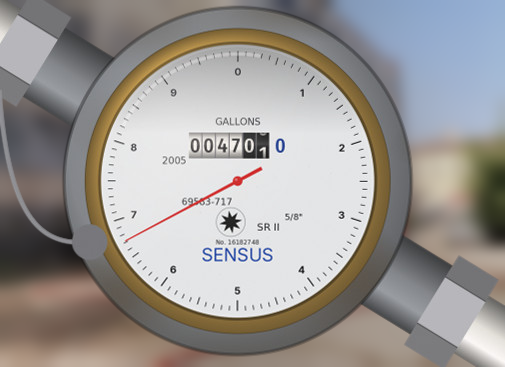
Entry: **47006.7** gal
